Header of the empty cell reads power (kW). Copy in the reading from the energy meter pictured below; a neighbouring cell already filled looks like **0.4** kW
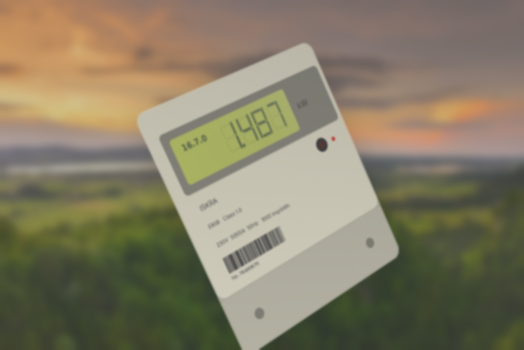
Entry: **1.487** kW
